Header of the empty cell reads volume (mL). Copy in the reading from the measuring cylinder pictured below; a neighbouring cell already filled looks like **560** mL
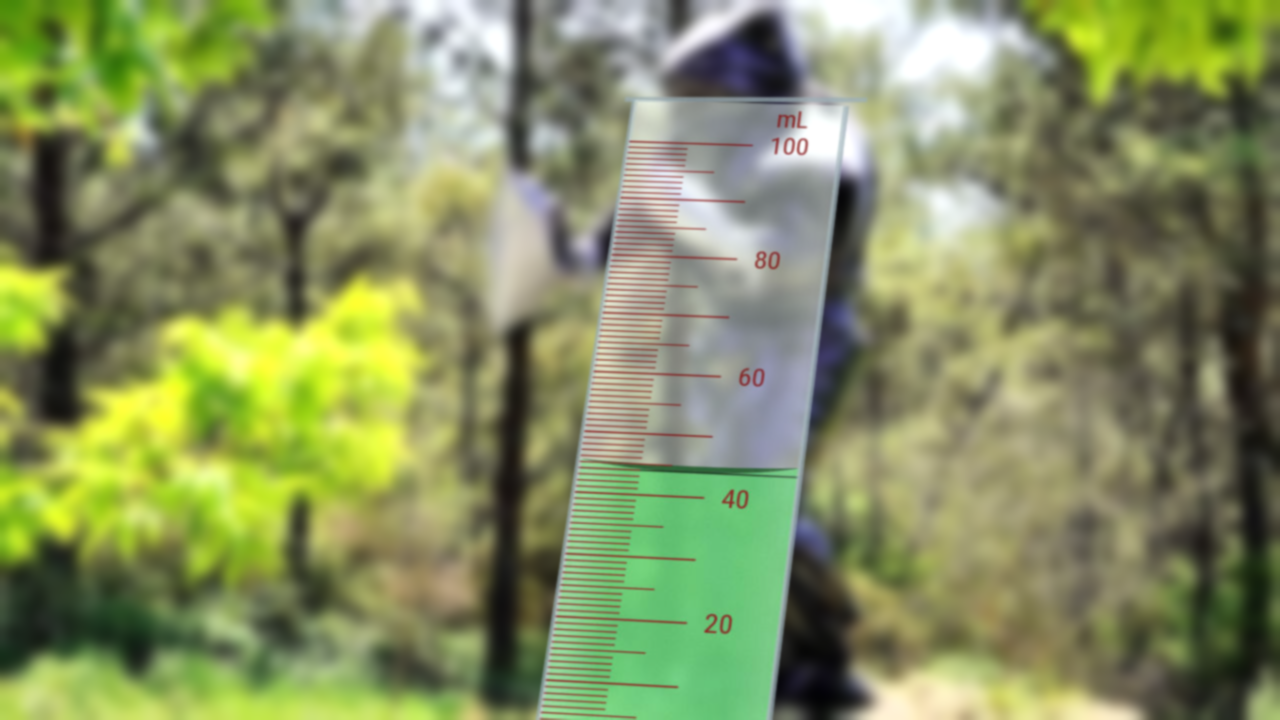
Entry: **44** mL
